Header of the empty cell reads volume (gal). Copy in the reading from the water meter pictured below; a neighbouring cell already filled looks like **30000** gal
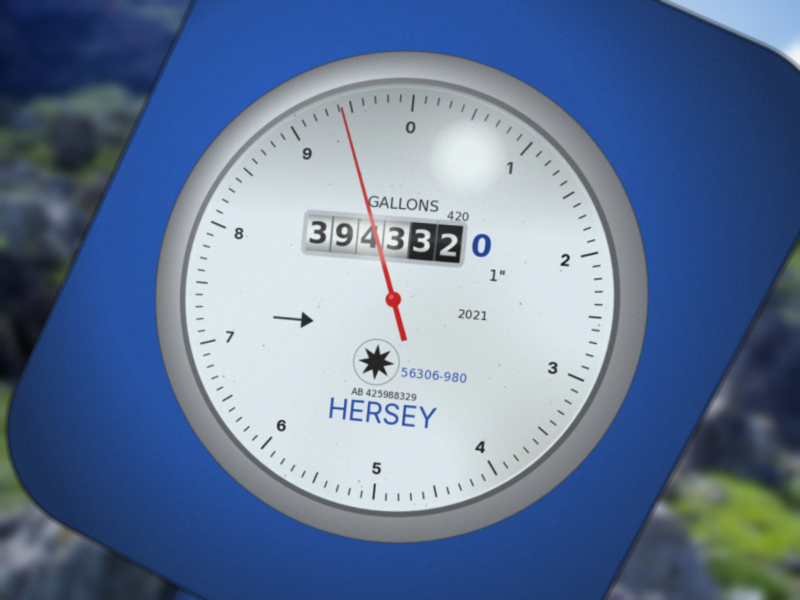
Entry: **3943319.4** gal
